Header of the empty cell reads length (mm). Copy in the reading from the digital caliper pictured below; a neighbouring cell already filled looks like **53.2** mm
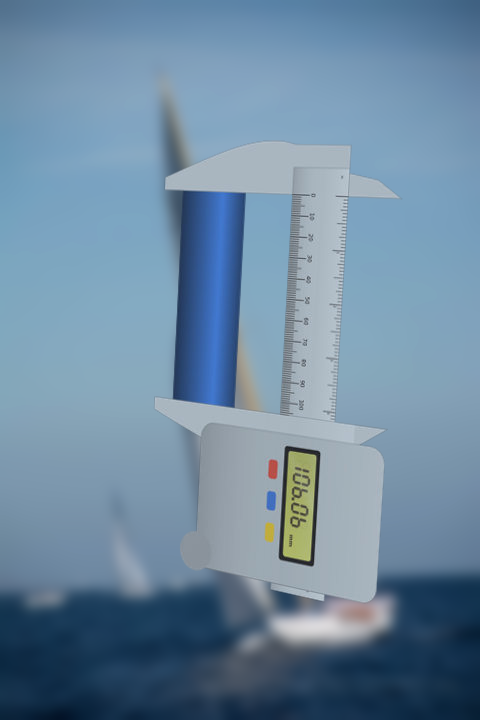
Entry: **106.06** mm
